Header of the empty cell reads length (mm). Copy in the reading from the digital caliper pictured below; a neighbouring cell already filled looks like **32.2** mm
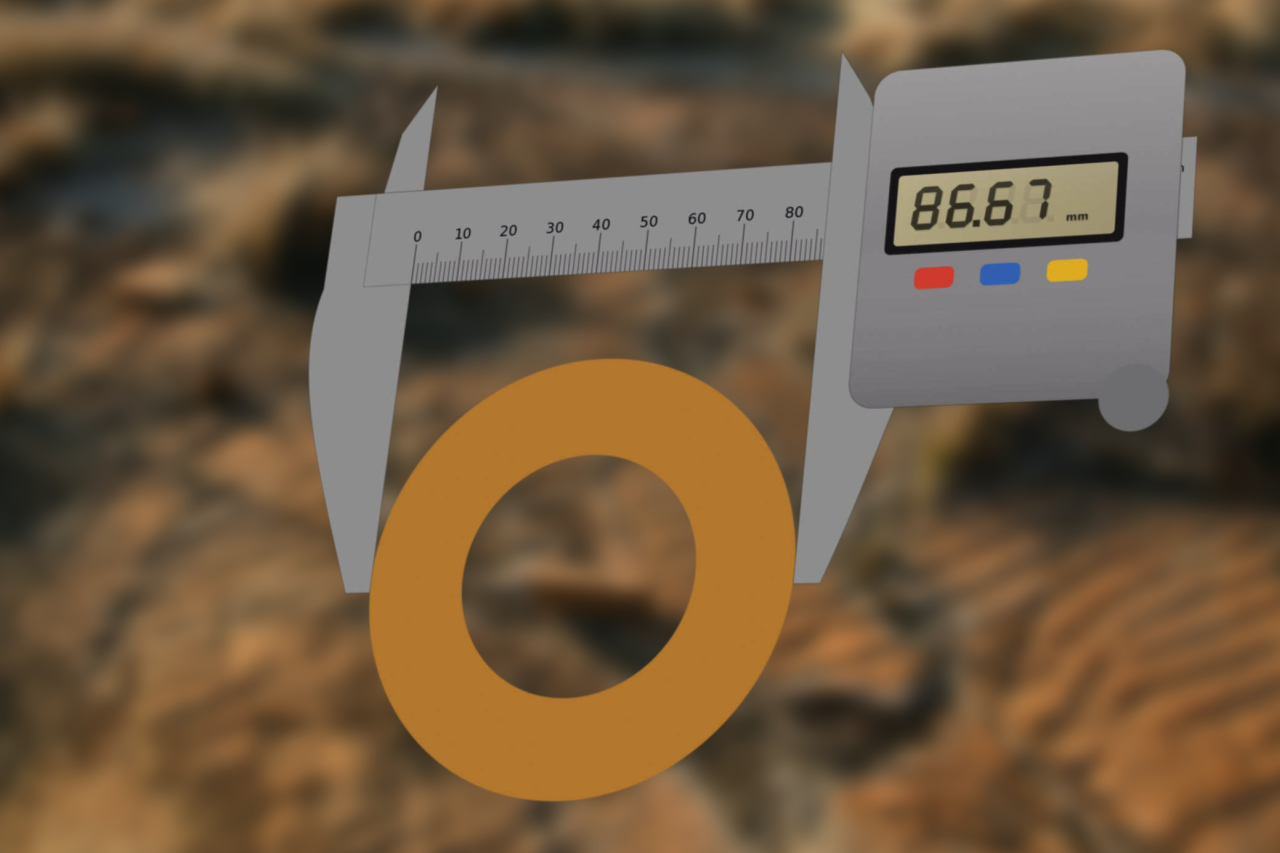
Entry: **86.67** mm
